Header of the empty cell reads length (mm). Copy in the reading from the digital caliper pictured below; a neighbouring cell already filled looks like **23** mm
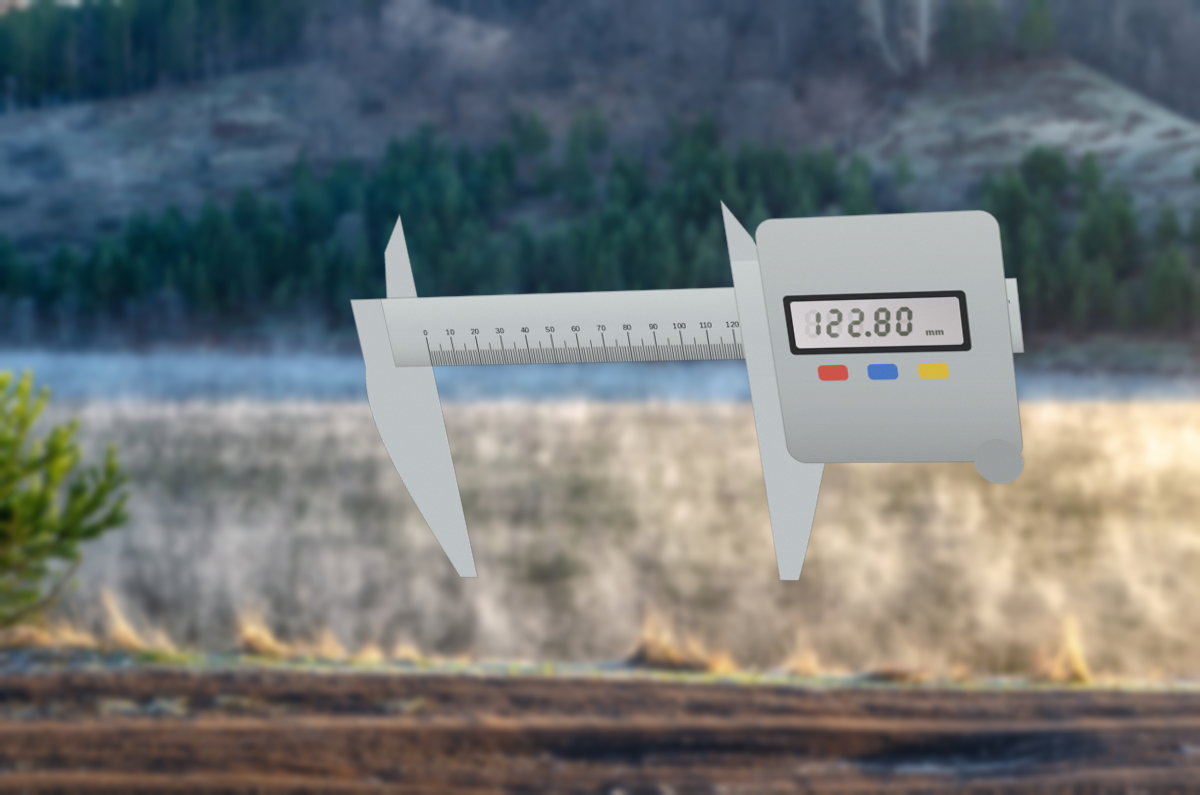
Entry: **122.80** mm
